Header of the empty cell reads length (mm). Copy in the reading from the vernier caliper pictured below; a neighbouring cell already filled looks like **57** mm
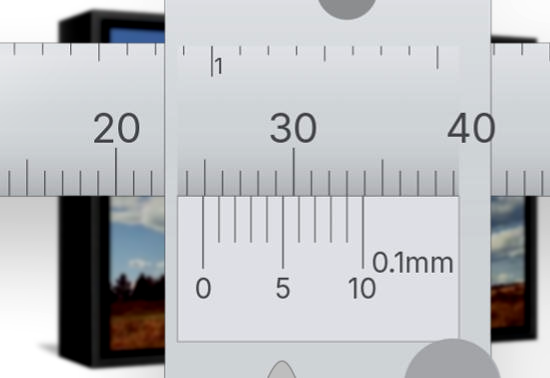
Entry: **24.9** mm
